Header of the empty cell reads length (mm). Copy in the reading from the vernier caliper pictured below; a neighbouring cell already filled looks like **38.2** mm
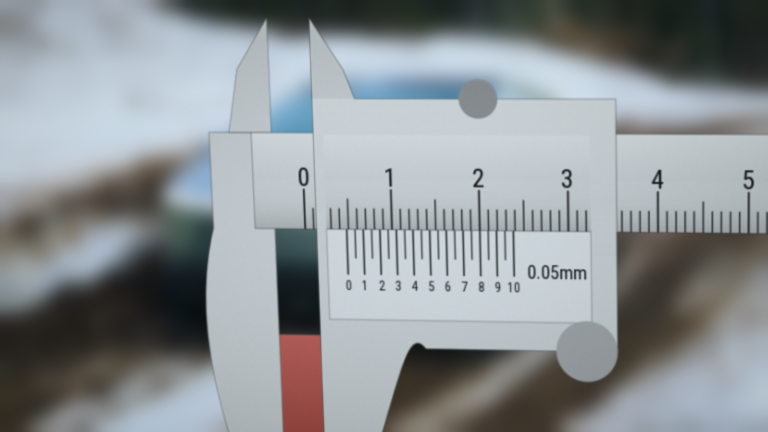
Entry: **4.8** mm
